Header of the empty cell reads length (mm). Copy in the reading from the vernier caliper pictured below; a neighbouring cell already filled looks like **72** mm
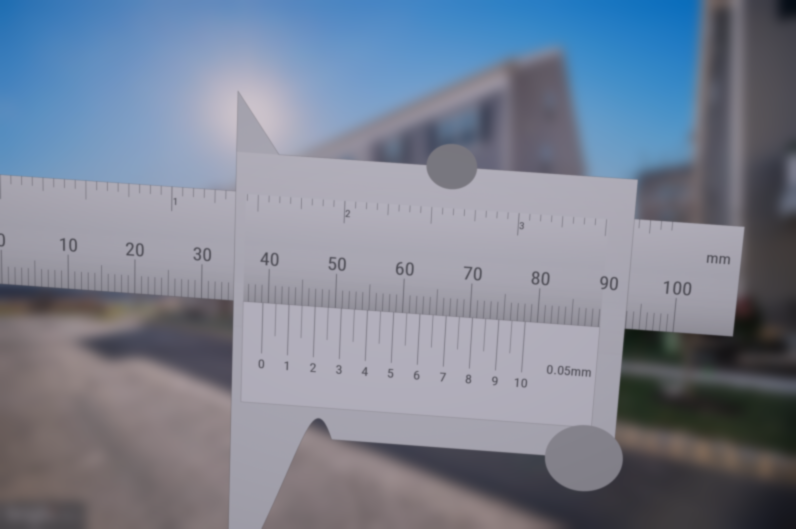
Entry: **39.2** mm
